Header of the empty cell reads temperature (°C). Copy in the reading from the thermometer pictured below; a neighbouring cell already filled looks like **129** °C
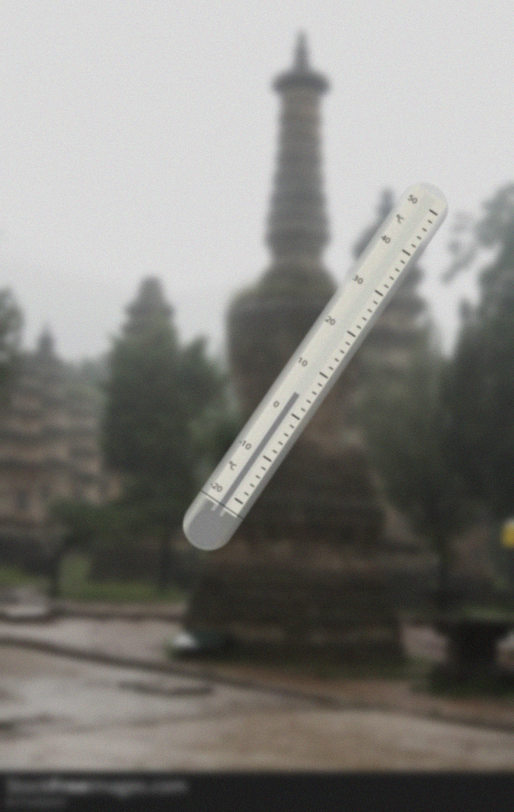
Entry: **4** °C
